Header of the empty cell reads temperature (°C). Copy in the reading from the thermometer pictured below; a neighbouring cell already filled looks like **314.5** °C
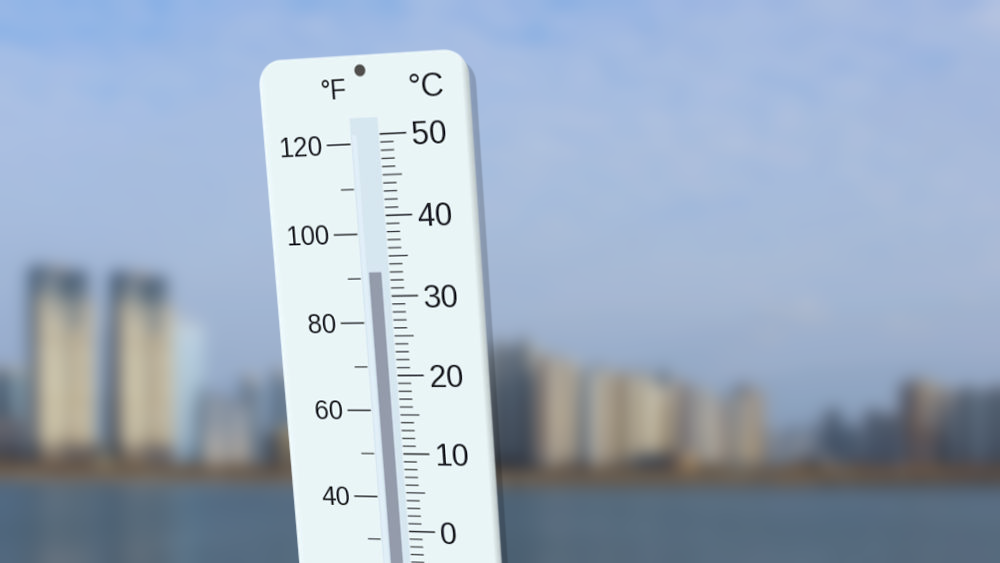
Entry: **33** °C
